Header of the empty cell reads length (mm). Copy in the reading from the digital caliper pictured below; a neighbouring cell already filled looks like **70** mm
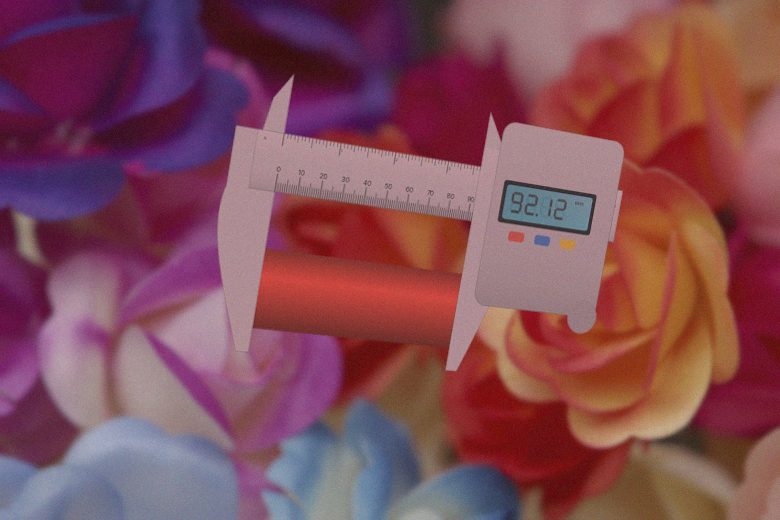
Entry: **92.12** mm
